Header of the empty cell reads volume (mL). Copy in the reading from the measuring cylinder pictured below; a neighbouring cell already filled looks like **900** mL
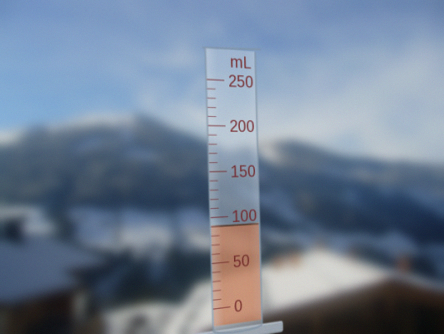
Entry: **90** mL
